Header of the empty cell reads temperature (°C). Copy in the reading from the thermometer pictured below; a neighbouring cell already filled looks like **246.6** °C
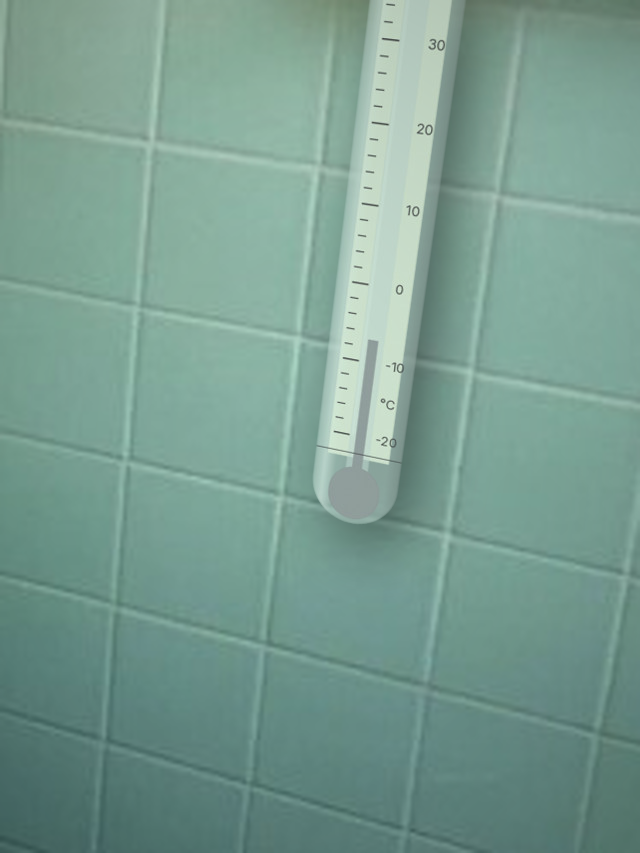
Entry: **-7** °C
